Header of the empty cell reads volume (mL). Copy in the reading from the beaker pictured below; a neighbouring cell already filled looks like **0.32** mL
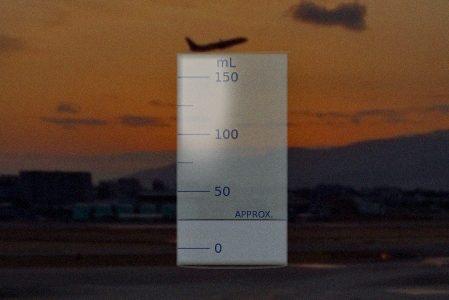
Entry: **25** mL
